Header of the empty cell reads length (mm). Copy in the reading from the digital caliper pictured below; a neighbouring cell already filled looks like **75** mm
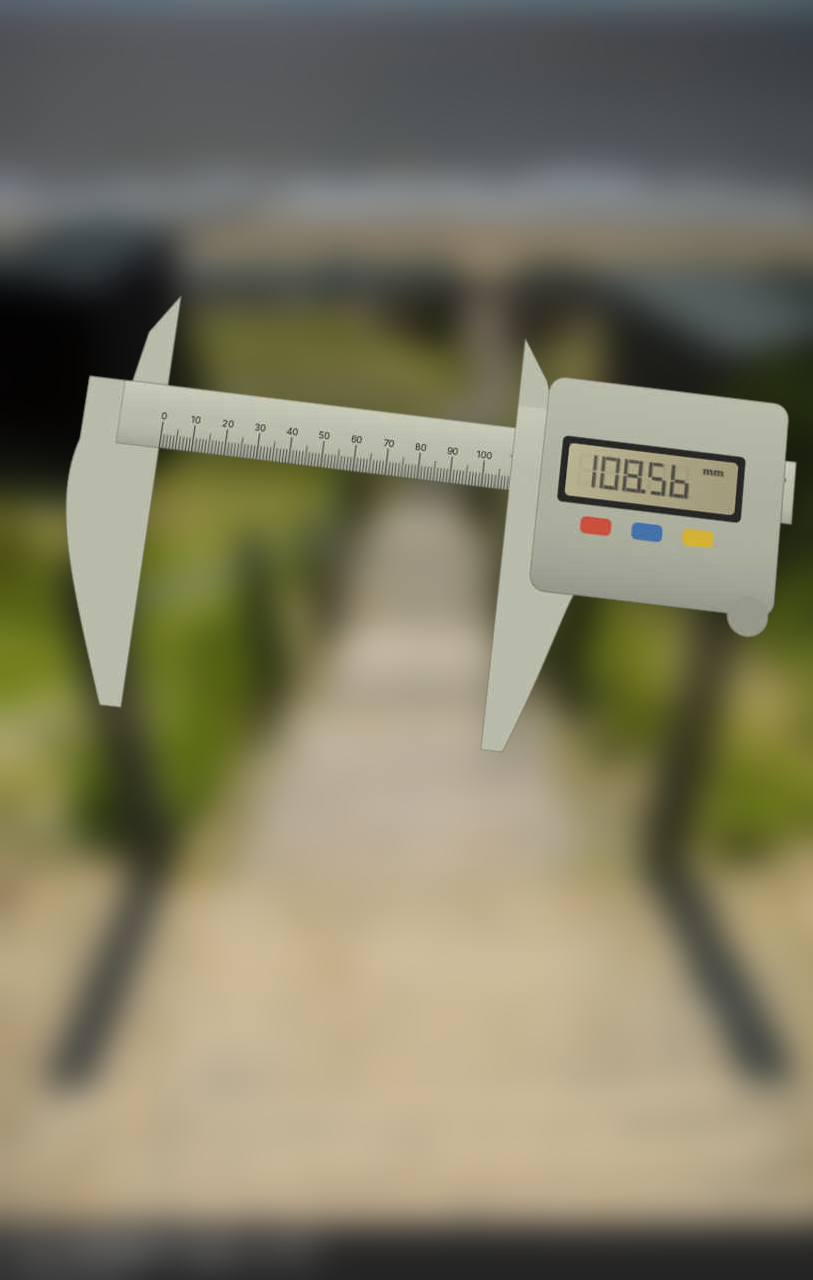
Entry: **108.56** mm
